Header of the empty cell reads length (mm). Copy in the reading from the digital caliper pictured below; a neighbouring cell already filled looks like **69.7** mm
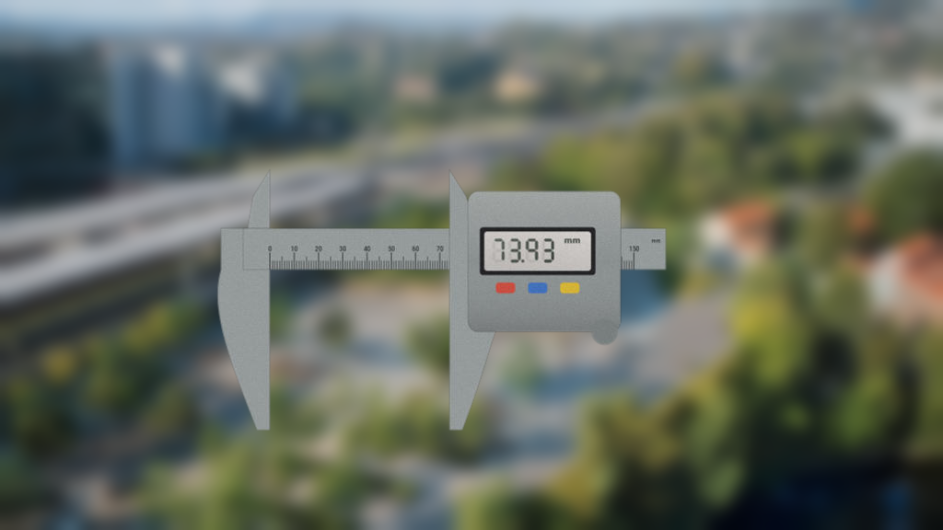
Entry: **73.93** mm
